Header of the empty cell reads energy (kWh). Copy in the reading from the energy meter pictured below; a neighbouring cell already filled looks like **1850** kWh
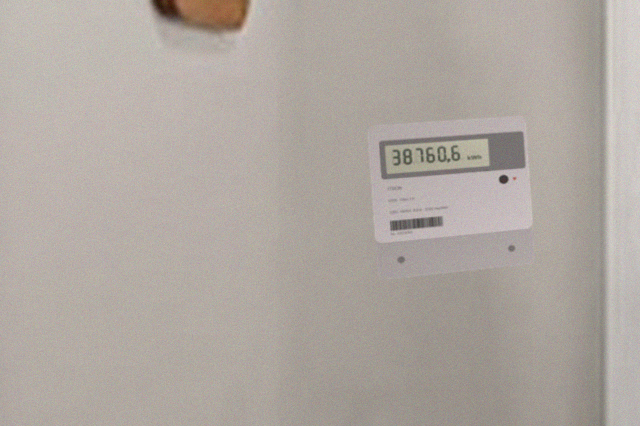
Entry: **38760.6** kWh
